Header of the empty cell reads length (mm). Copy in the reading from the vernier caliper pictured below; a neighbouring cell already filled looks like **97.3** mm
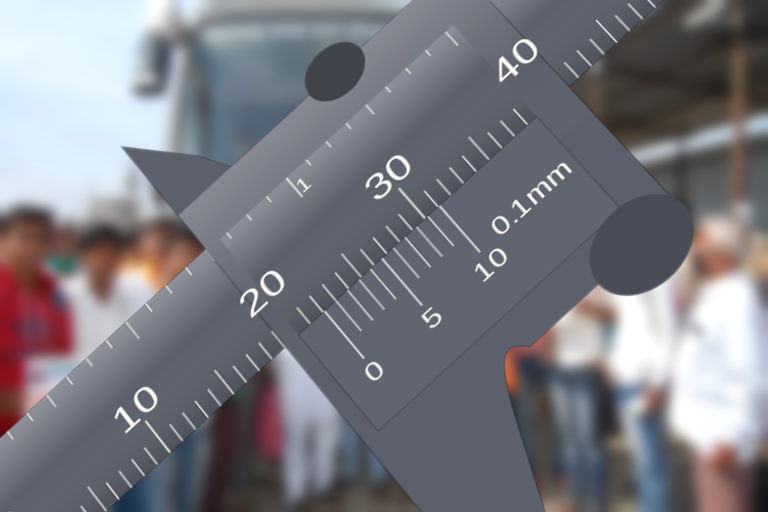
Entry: **22.1** mm
